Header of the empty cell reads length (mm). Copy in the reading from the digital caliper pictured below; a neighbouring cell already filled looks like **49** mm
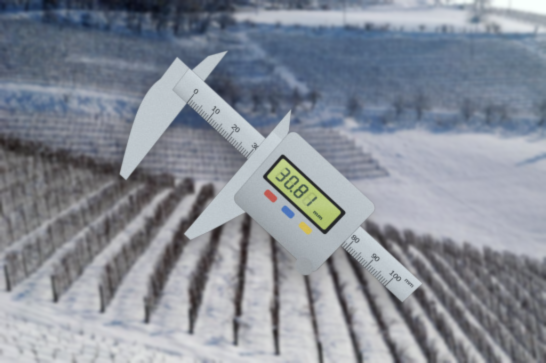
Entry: **30.81** mm
